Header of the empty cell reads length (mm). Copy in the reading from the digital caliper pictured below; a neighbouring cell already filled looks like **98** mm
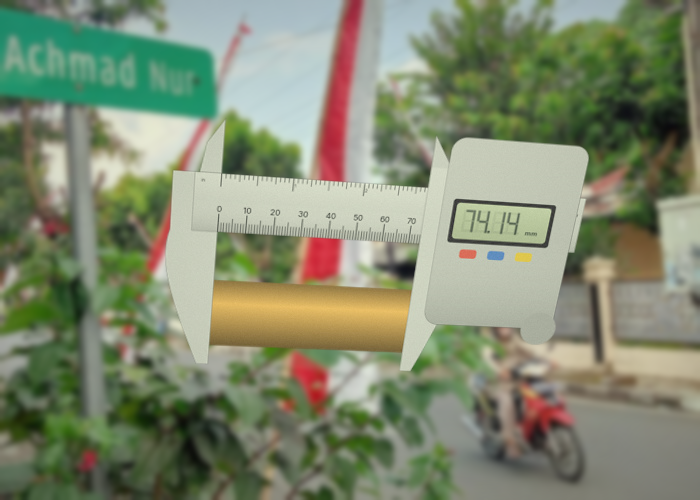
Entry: **74.14** mm
